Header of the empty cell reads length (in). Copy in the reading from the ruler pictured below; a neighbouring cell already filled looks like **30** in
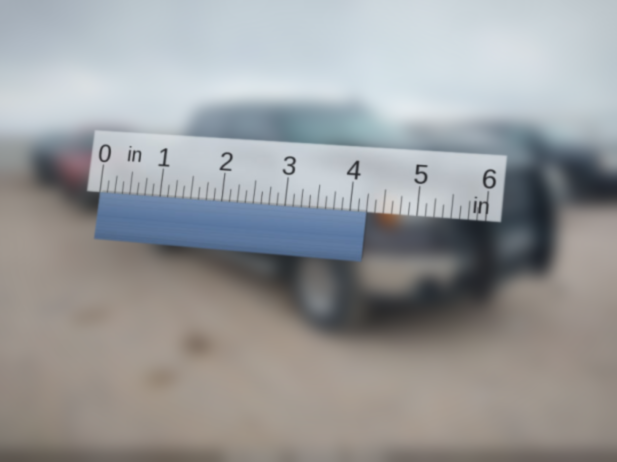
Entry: **4.25** in
